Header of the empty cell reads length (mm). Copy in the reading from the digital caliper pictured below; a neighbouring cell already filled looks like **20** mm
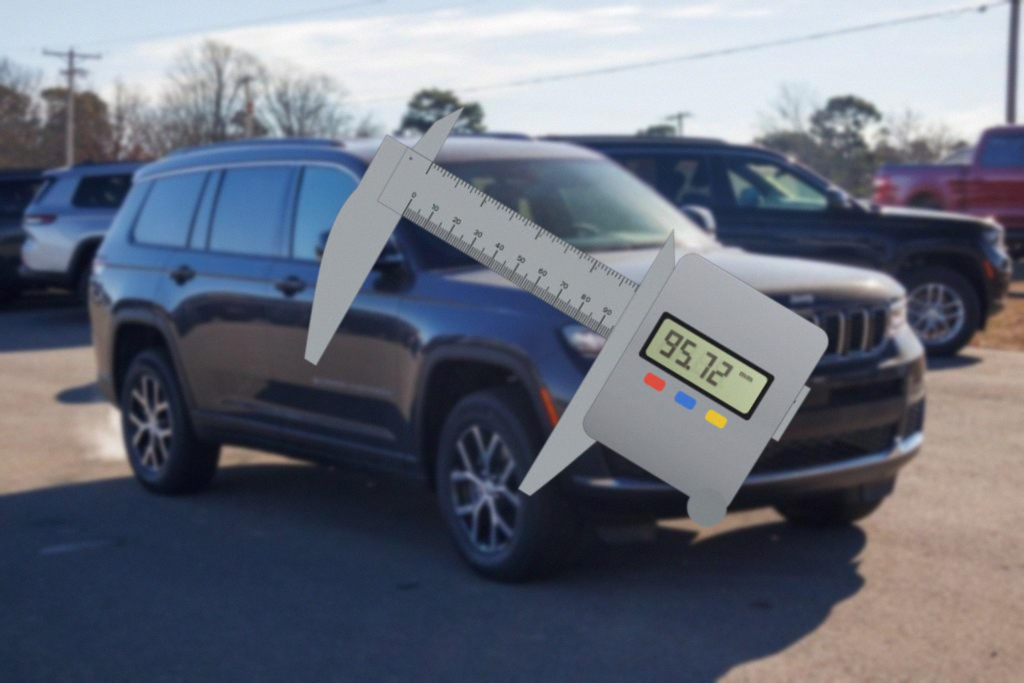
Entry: **95.72** mm
